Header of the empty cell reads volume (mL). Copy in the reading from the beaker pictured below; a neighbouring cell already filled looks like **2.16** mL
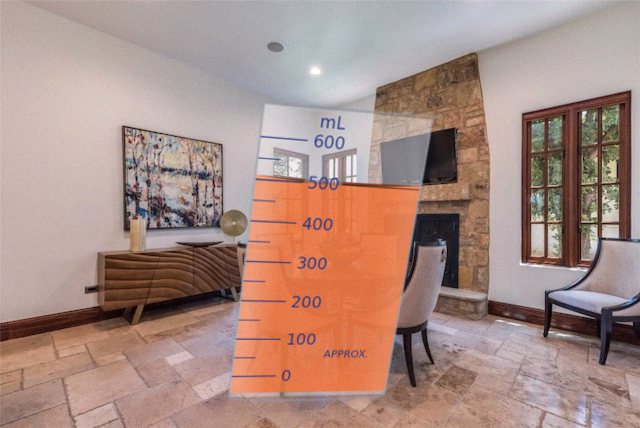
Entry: **500** mL
